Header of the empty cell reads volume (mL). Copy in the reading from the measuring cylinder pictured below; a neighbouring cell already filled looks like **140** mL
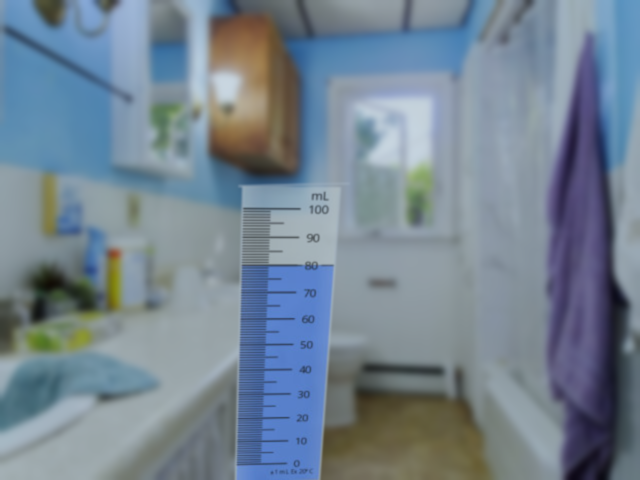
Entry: **80** mL
